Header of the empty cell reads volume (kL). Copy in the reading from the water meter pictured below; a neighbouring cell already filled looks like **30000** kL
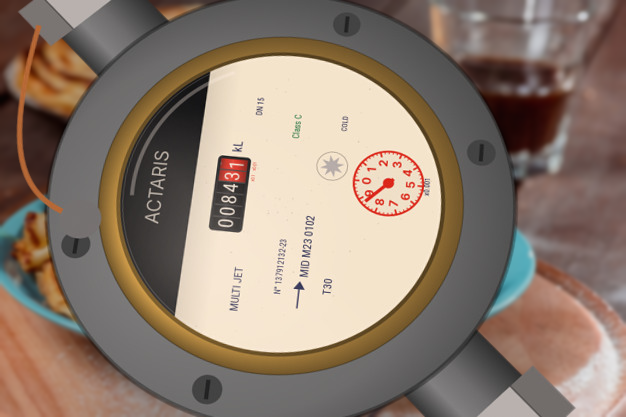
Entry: **84.308** kL
